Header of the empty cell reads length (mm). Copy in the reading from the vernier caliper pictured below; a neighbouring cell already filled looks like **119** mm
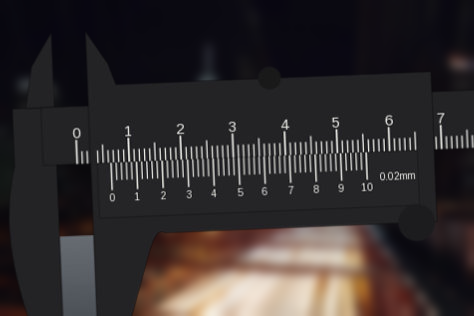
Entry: **6.5** mm
